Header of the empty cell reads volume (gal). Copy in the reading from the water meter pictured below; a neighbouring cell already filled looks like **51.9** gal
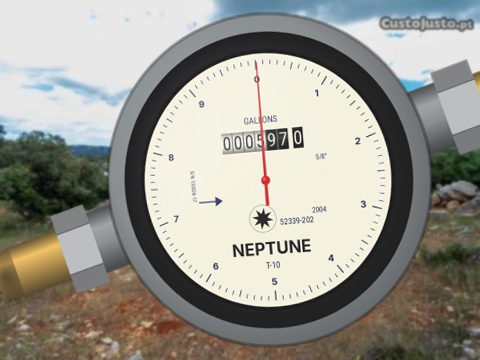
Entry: **5970.0** gal
